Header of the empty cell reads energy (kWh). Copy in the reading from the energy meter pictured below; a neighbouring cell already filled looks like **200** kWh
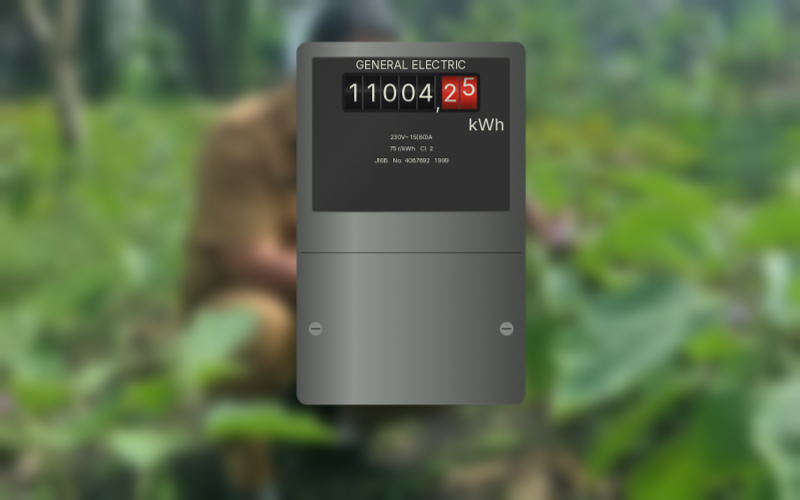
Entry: **11004.25** kWh
